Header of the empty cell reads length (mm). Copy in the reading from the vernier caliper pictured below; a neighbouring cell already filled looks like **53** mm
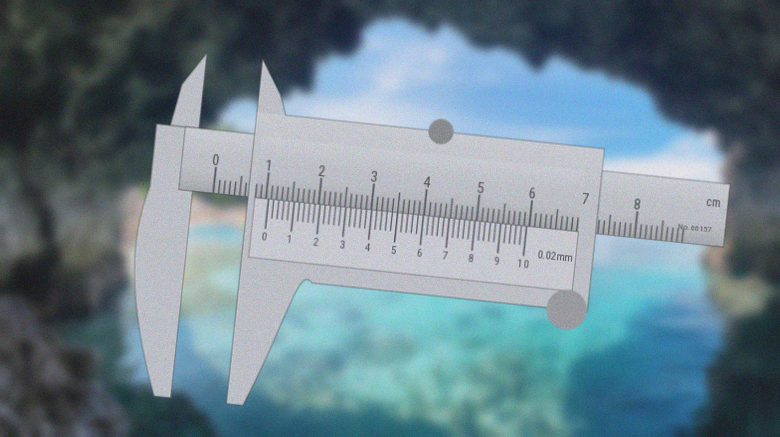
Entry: **10.5** mm
